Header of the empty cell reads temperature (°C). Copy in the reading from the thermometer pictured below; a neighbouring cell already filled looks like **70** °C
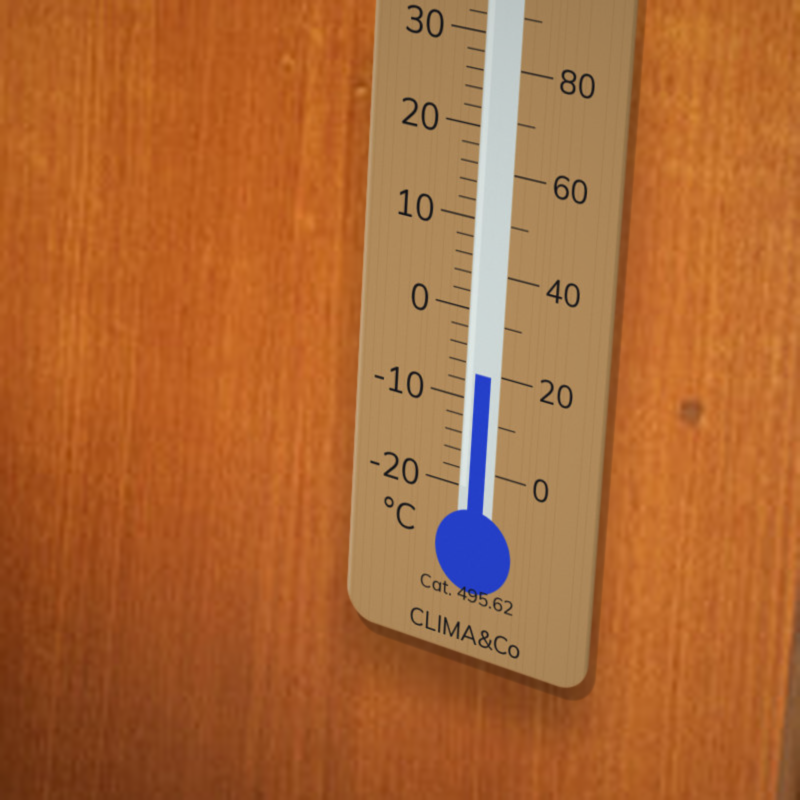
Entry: **-7** °C
